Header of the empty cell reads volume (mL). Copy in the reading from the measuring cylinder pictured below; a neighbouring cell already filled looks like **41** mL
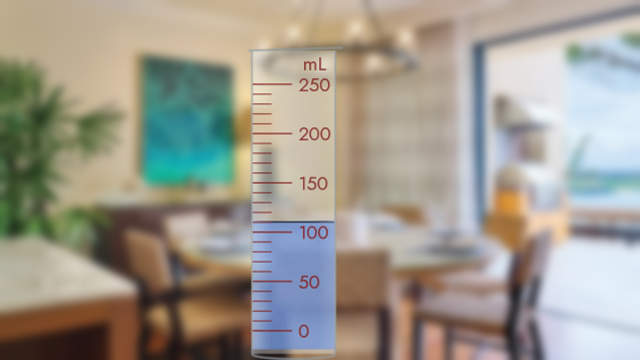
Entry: **110** mL
